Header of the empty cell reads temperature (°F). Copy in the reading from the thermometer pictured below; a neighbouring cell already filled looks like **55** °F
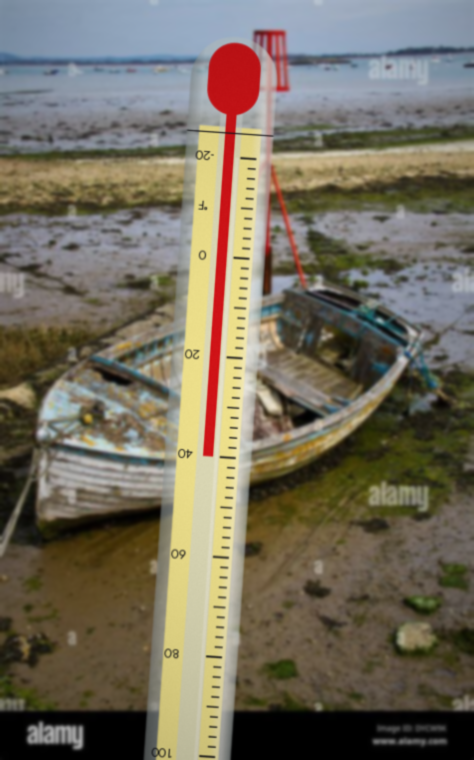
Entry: **40** °F
